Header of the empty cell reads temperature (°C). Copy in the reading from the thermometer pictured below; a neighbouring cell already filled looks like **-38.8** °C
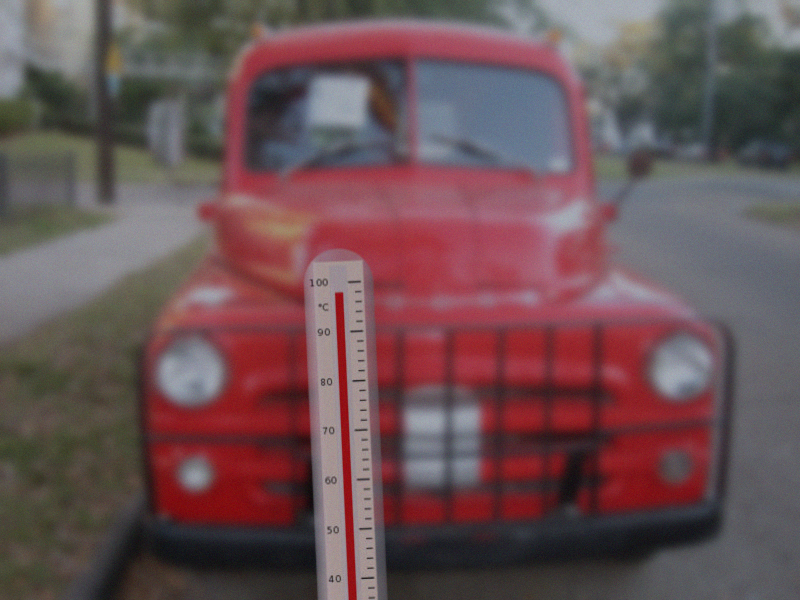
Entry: **98** °C
